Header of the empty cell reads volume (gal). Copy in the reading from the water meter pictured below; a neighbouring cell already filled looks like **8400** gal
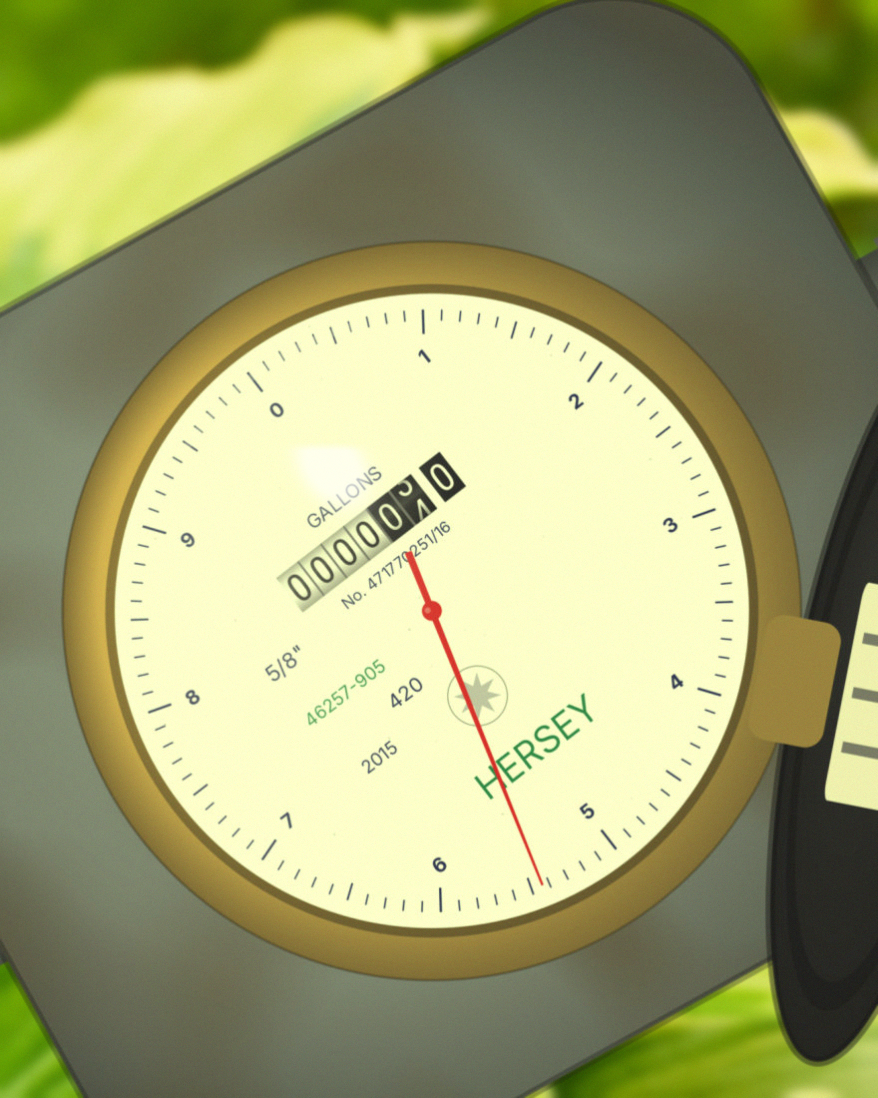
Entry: **35.4** gal
